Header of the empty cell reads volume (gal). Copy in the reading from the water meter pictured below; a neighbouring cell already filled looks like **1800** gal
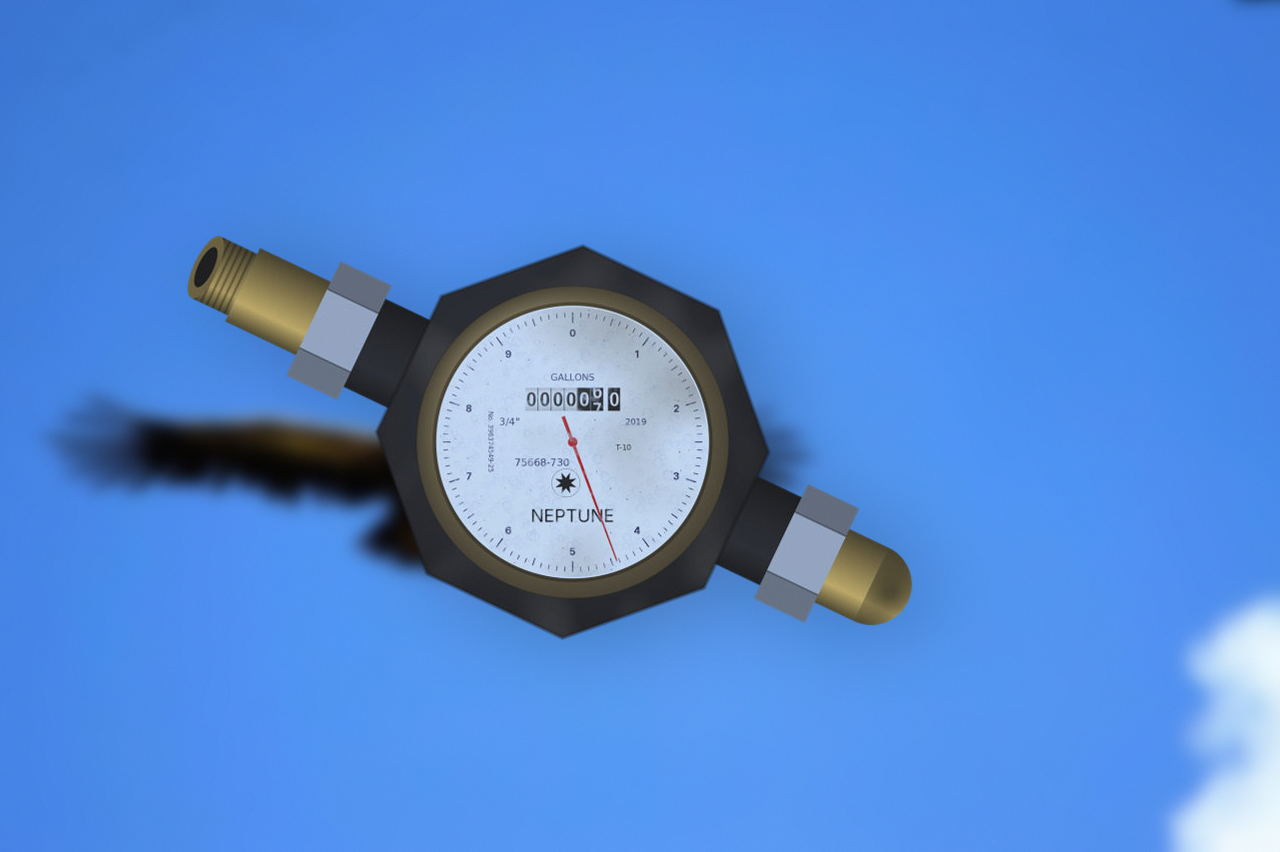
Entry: **64.4** gal
